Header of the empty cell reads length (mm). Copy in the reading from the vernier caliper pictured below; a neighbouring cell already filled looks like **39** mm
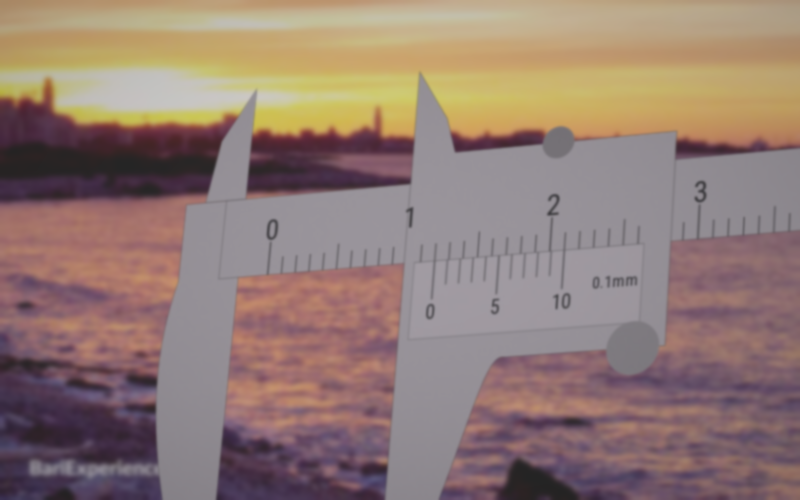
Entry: **12.0** mm
